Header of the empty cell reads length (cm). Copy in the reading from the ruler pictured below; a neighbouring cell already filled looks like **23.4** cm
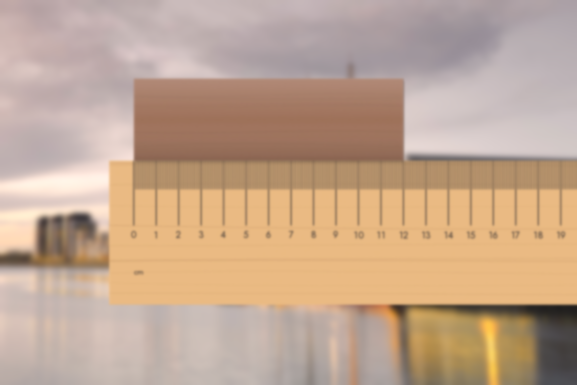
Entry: **12** cm
